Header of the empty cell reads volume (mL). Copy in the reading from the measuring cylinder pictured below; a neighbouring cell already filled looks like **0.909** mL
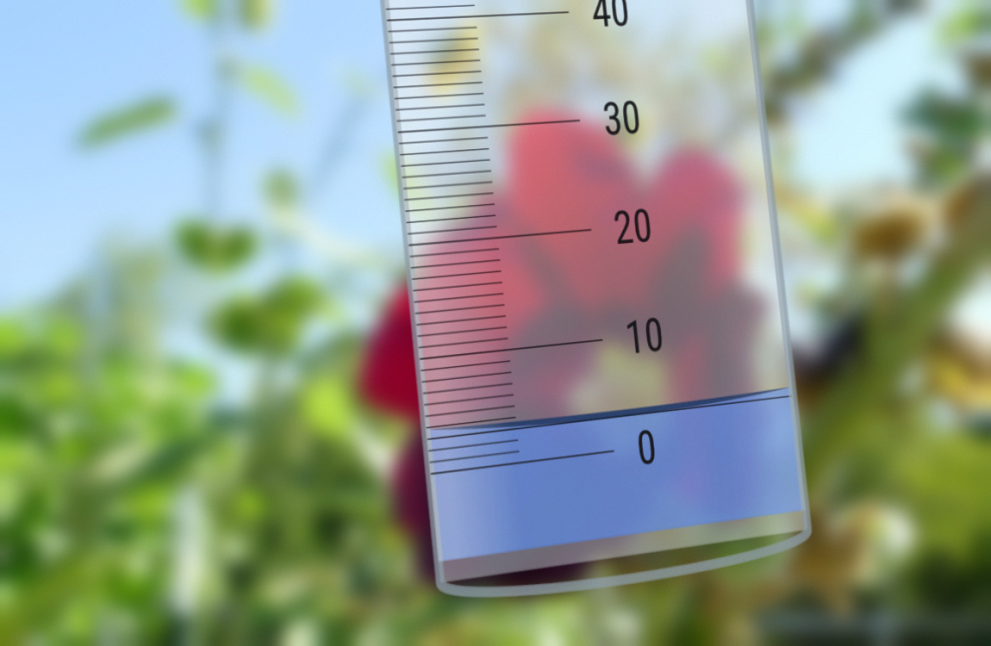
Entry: **3** mL
